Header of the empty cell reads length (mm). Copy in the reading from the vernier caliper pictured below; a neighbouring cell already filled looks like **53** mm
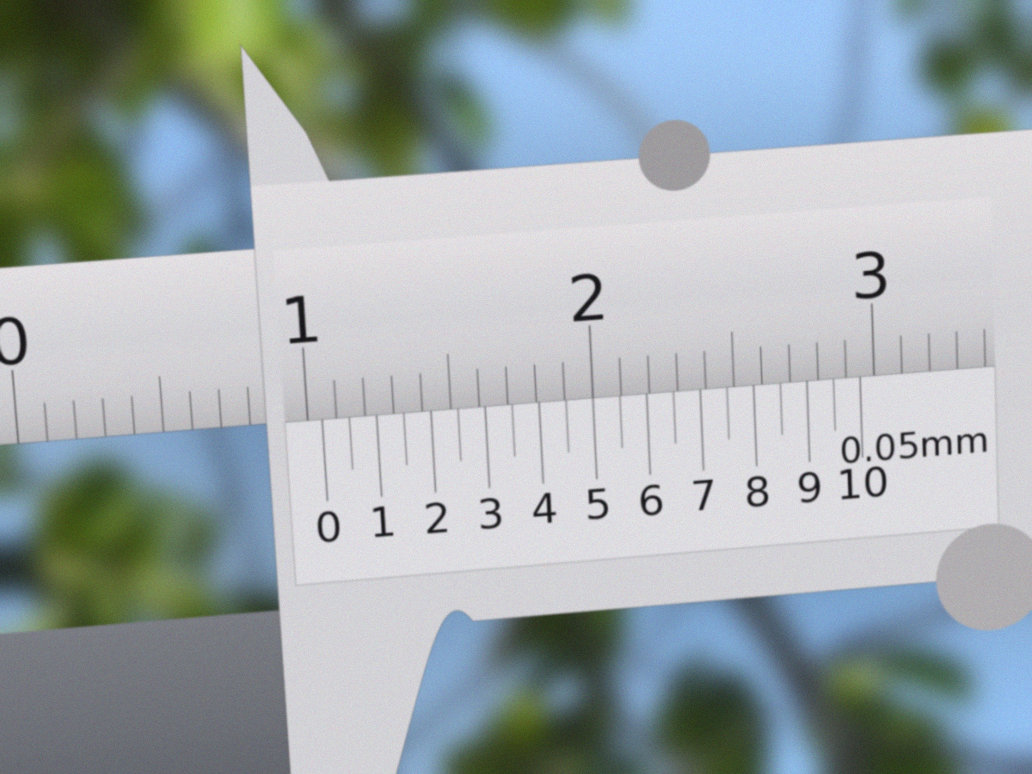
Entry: **10.50** mm
